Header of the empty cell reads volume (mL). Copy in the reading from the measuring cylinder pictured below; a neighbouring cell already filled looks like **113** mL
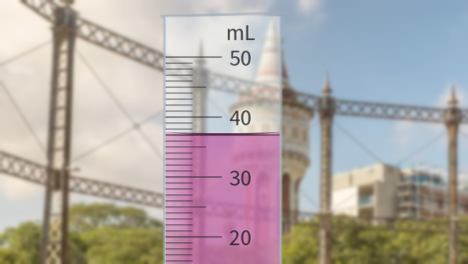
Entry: **37** mL
